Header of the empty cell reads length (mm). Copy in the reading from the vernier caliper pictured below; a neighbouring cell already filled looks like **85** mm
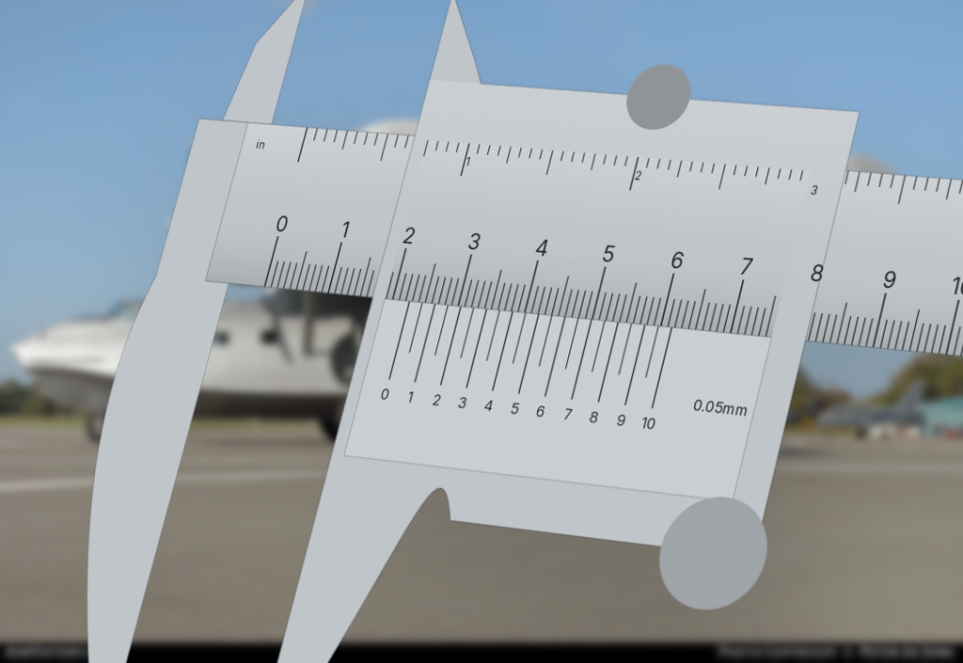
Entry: **22.6** mm
